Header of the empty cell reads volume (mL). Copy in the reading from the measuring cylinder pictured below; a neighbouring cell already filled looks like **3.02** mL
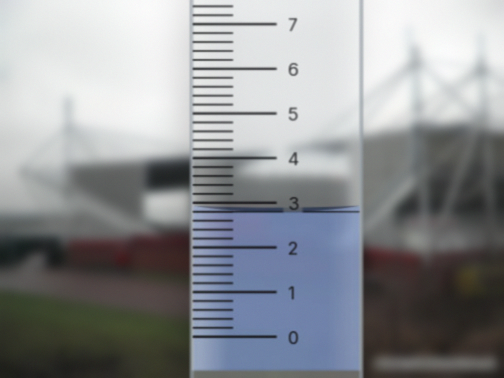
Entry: **2.8** mL
